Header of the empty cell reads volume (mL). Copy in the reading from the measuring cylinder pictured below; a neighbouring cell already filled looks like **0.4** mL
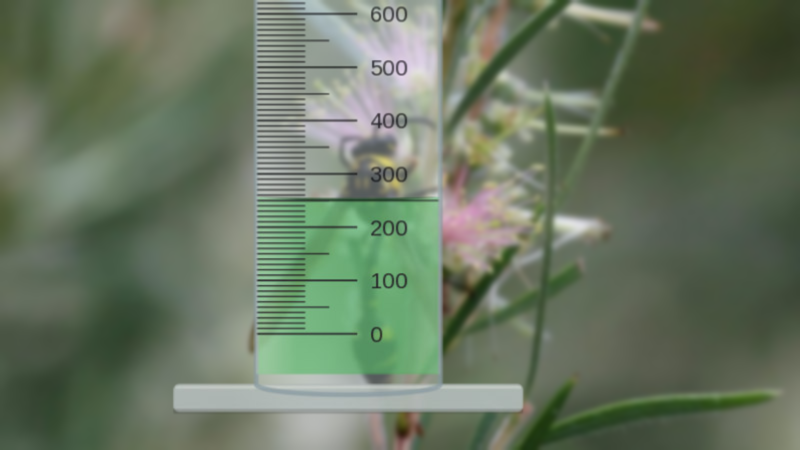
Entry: **250** mL
